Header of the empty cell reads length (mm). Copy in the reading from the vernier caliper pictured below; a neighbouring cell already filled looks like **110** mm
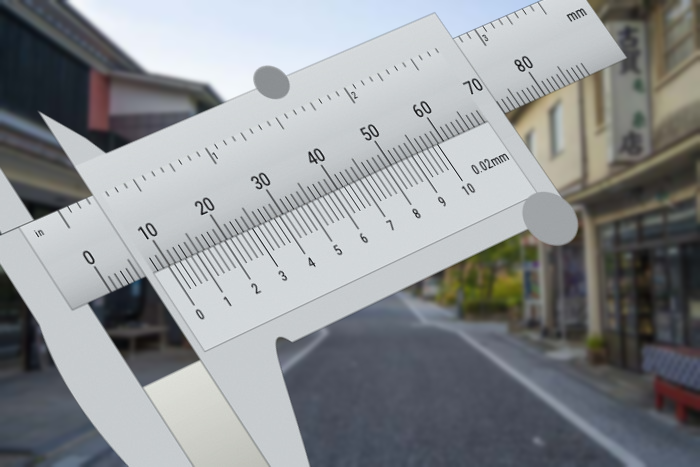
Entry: **9.8** mm
